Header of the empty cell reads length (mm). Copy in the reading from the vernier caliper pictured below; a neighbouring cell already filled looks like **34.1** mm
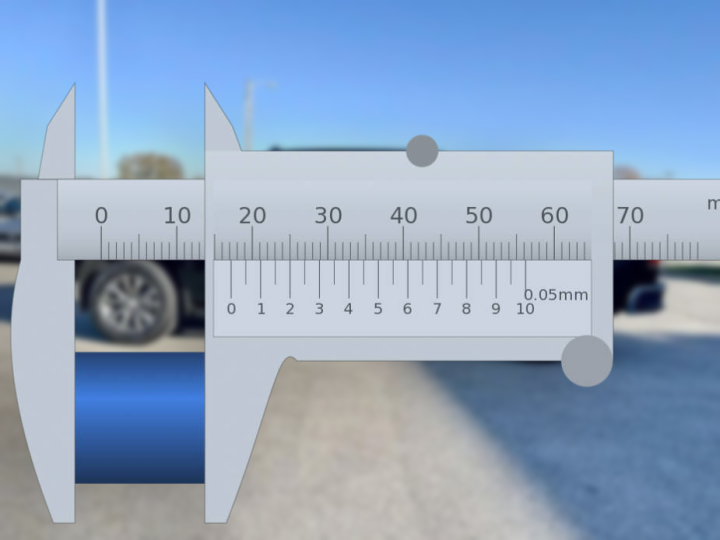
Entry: **17.2** mm
